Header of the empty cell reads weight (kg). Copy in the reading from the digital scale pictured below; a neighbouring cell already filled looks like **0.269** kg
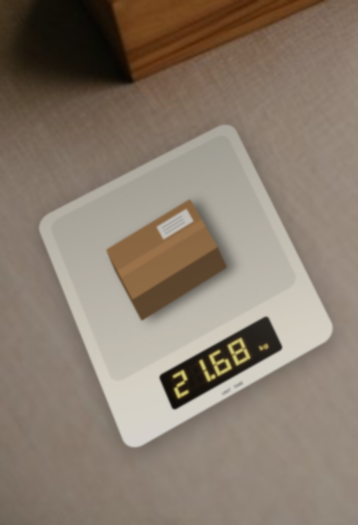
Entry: **21.68** kg
